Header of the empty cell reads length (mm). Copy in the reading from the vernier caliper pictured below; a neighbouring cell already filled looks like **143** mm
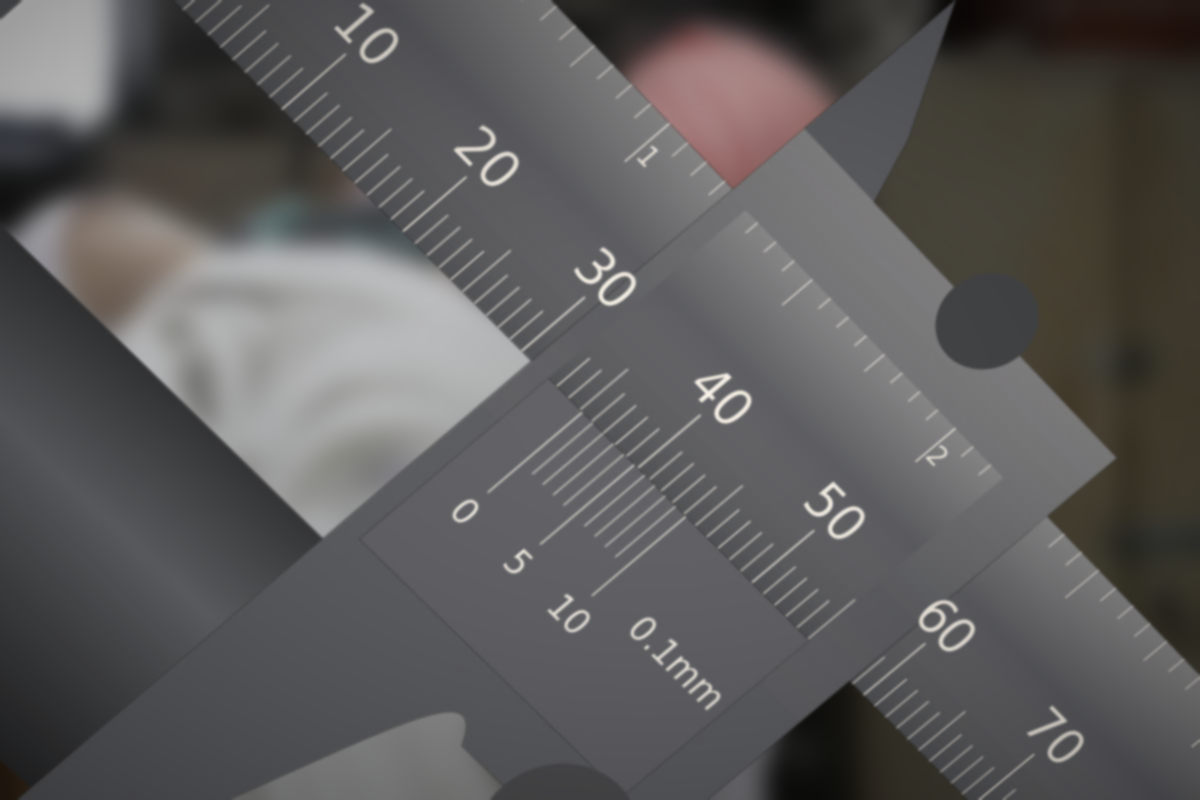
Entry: **35.2** mm
